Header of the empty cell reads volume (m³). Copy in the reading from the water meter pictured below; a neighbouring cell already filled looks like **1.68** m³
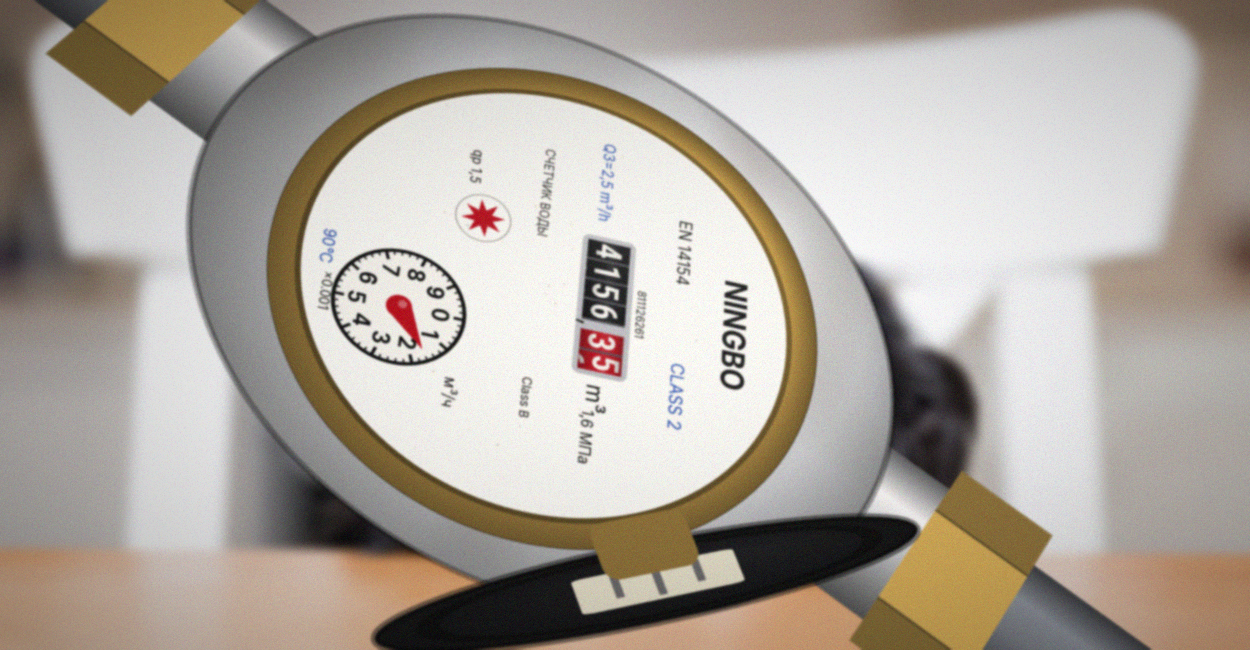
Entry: **4156.351** m³
